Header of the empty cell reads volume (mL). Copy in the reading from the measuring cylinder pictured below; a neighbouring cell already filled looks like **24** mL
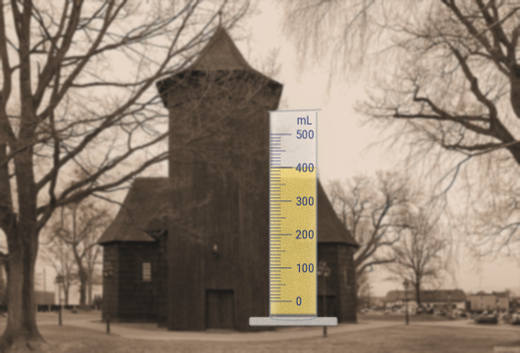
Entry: **400** mL
